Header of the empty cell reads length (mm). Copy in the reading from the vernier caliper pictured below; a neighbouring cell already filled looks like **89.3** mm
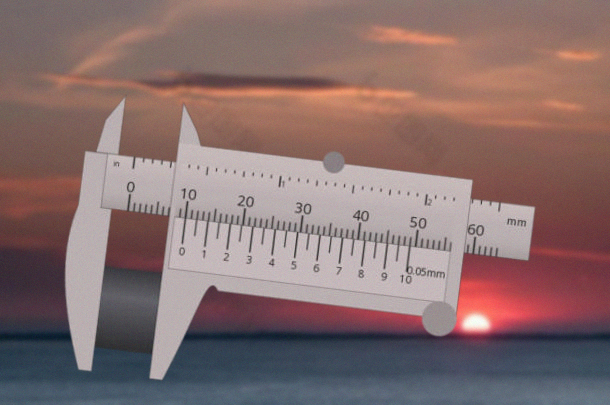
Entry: **10.0** mm
